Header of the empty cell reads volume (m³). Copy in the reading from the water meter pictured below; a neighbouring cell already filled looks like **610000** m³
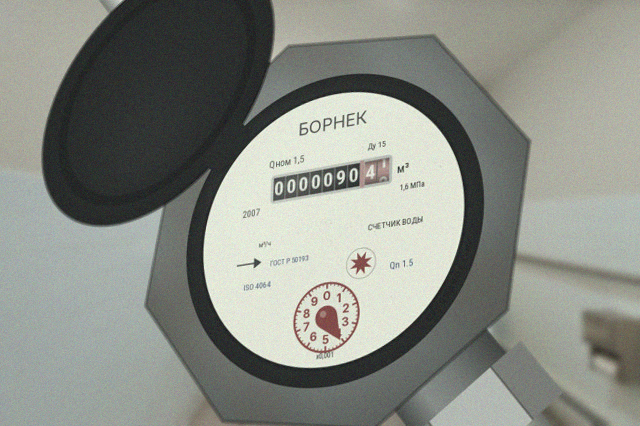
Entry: **90.414** m³
